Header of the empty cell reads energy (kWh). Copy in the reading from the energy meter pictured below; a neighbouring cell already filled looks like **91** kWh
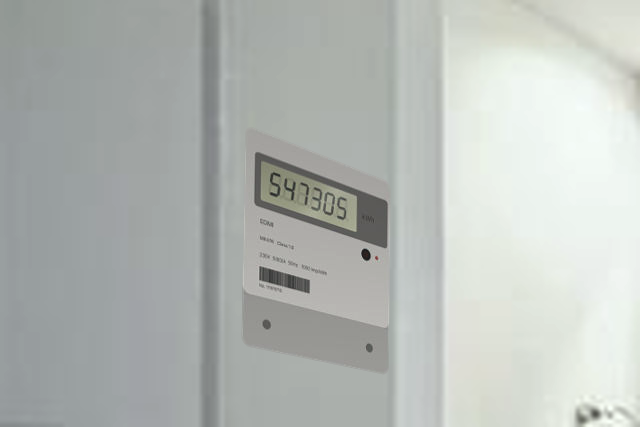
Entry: **547305** kWh
